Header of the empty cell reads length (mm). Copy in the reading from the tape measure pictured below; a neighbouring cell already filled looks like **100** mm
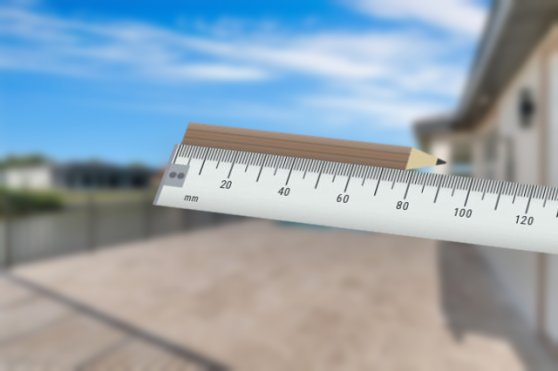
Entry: **90** mm
